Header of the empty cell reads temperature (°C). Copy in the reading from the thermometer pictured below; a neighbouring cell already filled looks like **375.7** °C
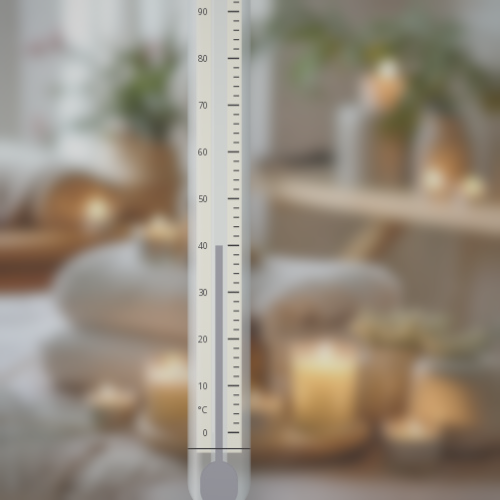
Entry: **40** °C
